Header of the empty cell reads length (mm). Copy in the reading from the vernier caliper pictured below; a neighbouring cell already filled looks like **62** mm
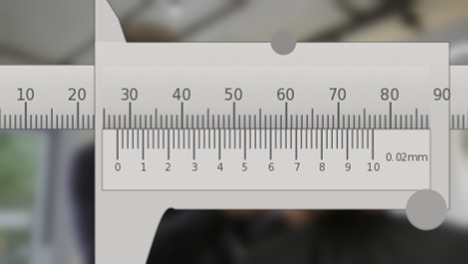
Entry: **27.6** mm
